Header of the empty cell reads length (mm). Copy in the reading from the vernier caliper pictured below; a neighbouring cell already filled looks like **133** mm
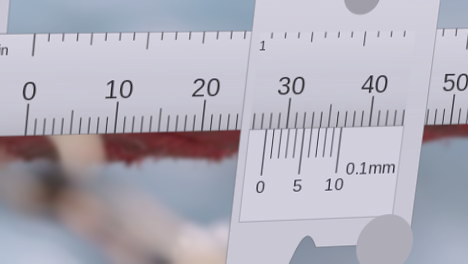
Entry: **27.6** mm
